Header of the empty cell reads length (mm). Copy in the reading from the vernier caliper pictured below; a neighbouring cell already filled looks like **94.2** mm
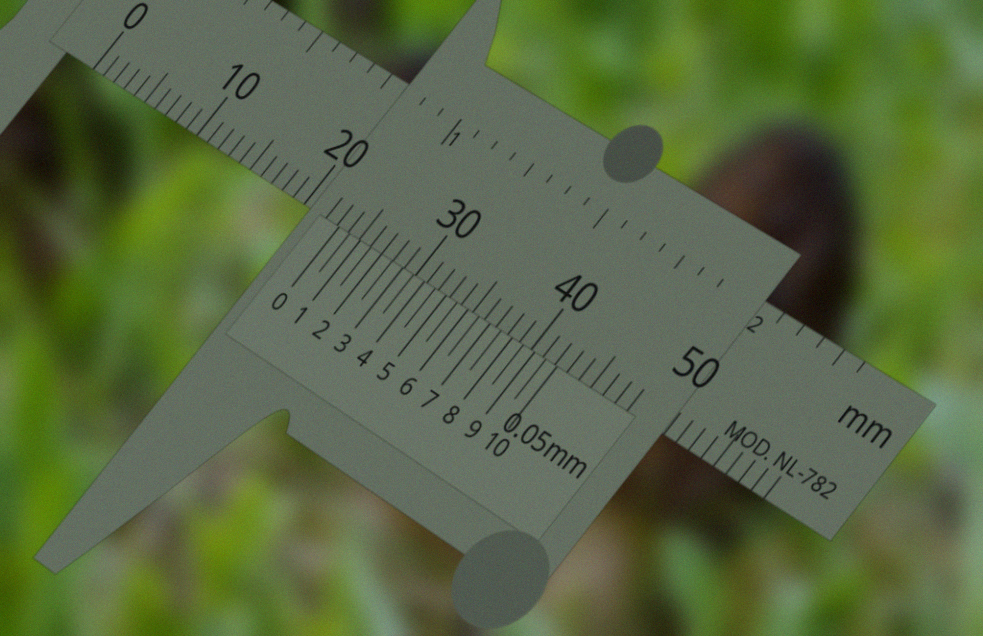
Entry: **23.2** mm
